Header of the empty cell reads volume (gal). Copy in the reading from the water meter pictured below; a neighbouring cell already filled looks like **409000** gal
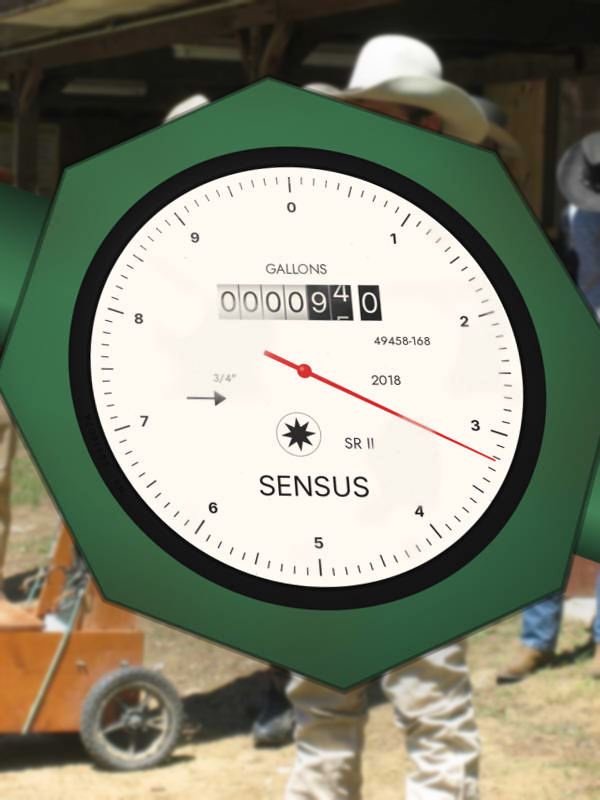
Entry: **943.2** gal
